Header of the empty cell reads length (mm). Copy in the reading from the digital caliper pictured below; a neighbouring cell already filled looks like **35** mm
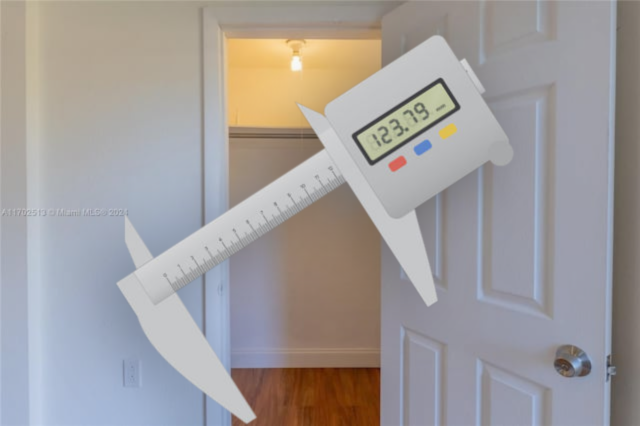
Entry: **123.79** mm
